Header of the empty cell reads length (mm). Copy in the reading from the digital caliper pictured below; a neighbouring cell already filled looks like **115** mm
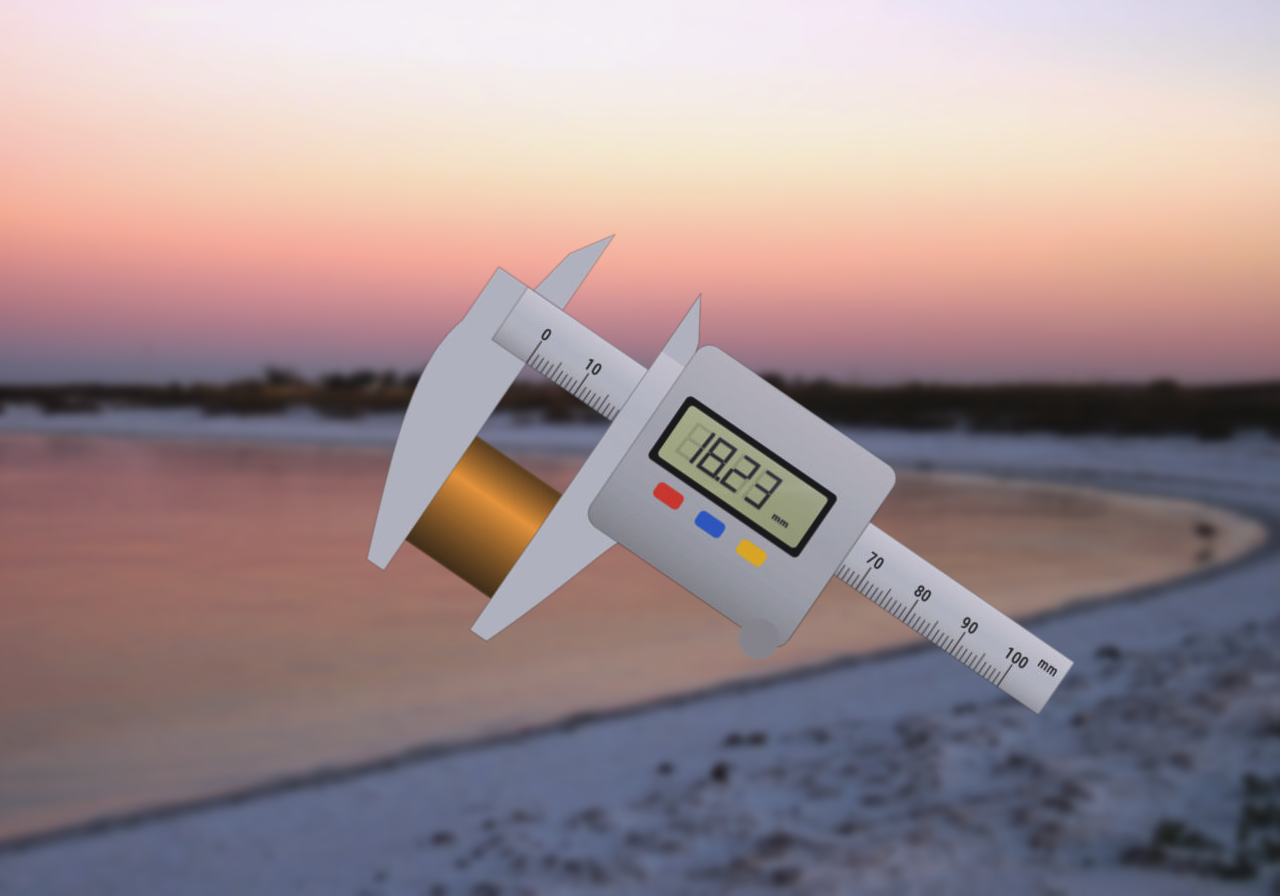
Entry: **18.23** mm
